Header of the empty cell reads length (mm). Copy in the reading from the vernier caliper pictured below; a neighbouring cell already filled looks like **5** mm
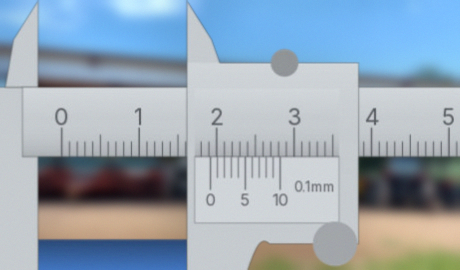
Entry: **19.2** mm
